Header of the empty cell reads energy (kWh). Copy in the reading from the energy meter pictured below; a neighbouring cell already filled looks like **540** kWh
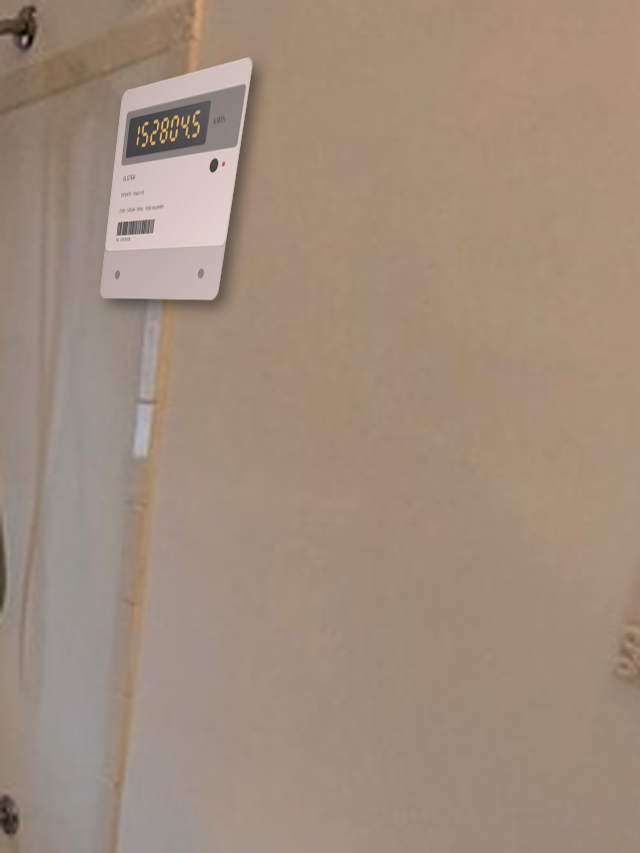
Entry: **152804.5** kWh
